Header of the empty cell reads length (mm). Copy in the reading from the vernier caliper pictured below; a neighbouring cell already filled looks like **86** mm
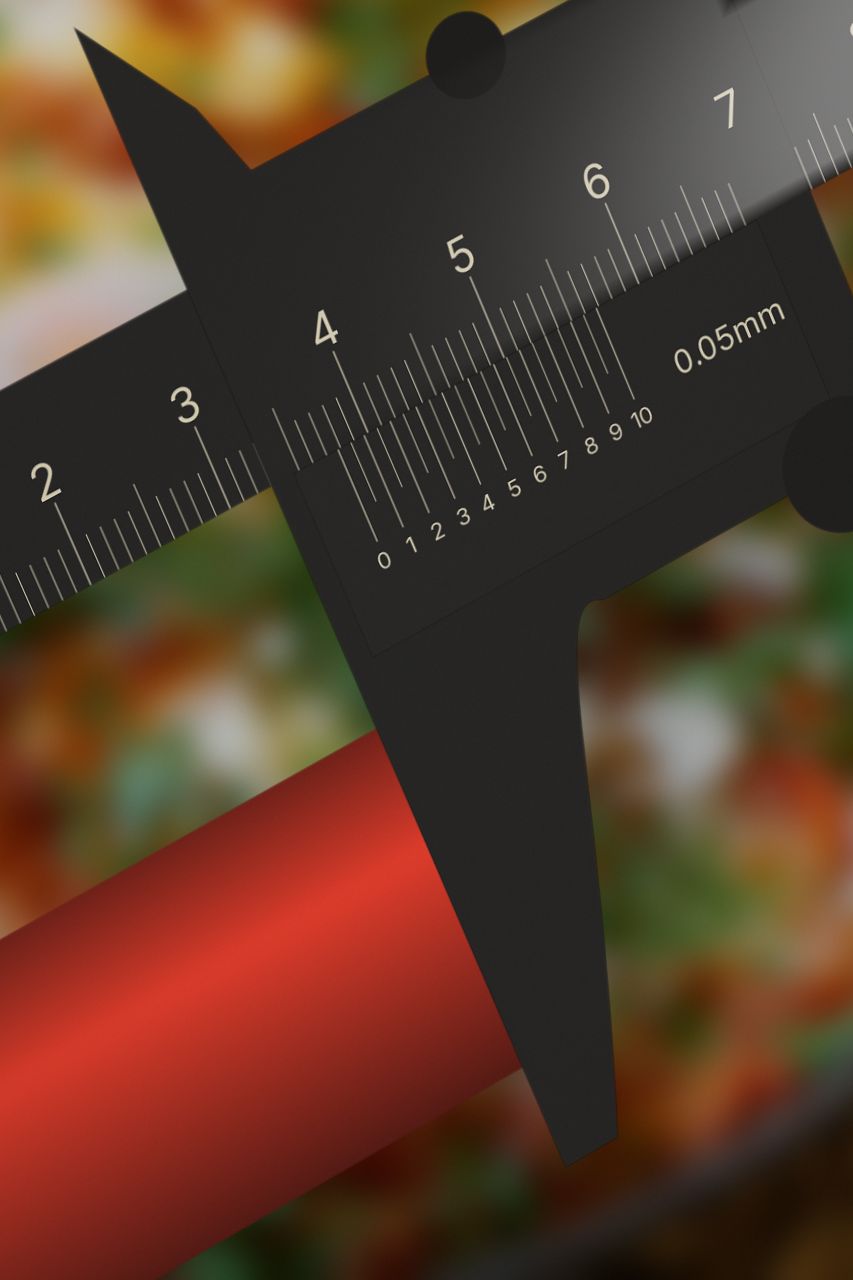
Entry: **37.8** mm
